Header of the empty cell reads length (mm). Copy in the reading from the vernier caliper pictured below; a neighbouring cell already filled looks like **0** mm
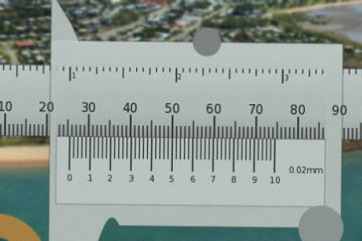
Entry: **25.5** mm
